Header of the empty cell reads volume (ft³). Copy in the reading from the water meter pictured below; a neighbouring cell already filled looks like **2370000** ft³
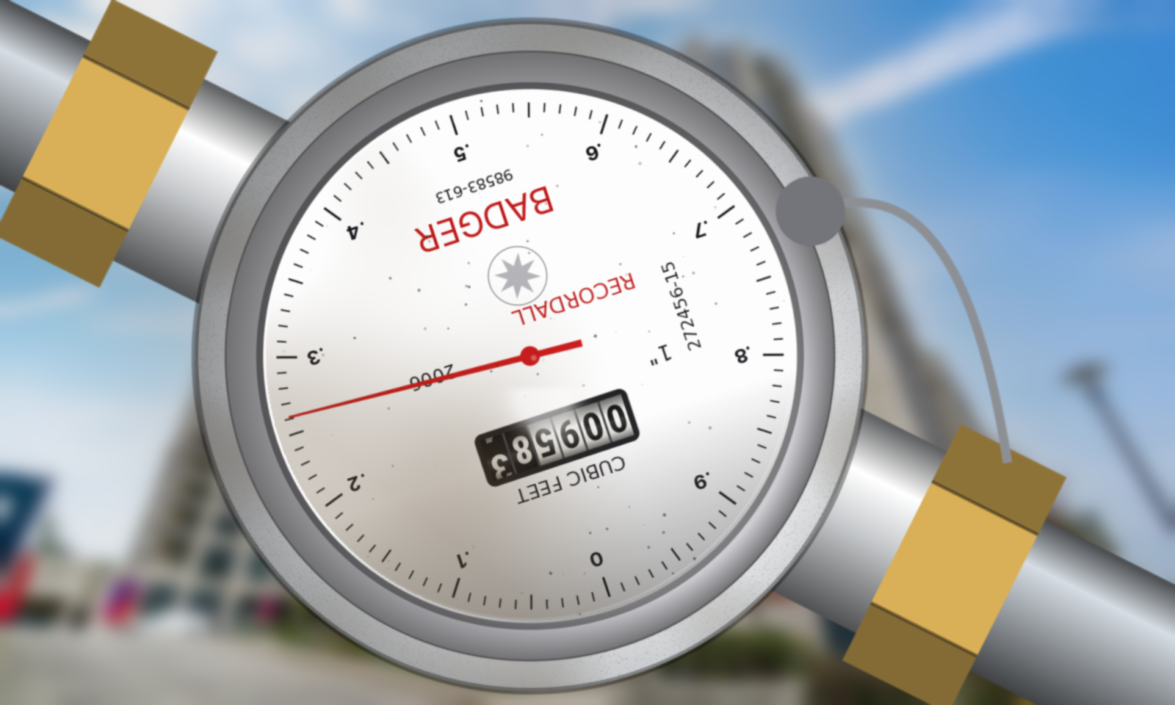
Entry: **9583.26** ft³
